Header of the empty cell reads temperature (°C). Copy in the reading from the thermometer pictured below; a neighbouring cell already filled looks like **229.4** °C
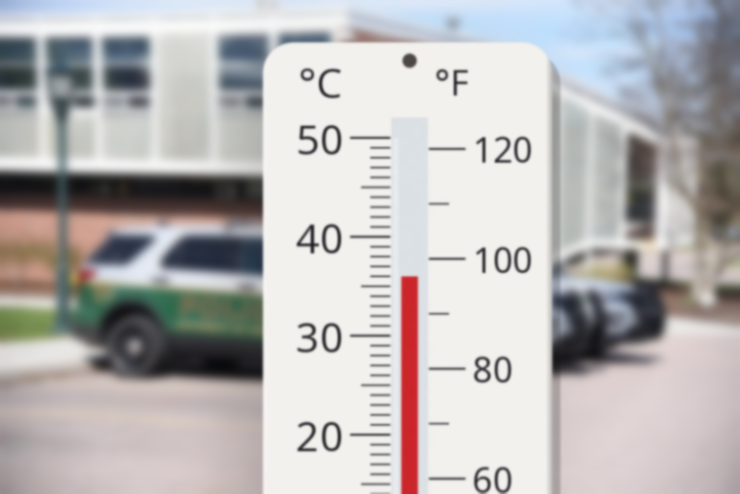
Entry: **36** °C
